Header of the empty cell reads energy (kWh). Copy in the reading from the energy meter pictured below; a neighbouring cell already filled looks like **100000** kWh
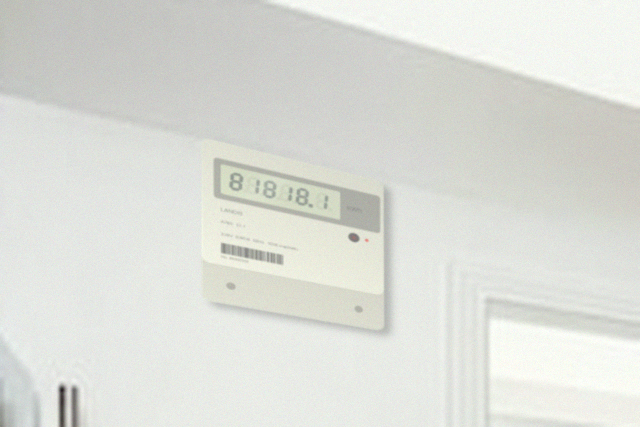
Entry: **81818.1** kWh
